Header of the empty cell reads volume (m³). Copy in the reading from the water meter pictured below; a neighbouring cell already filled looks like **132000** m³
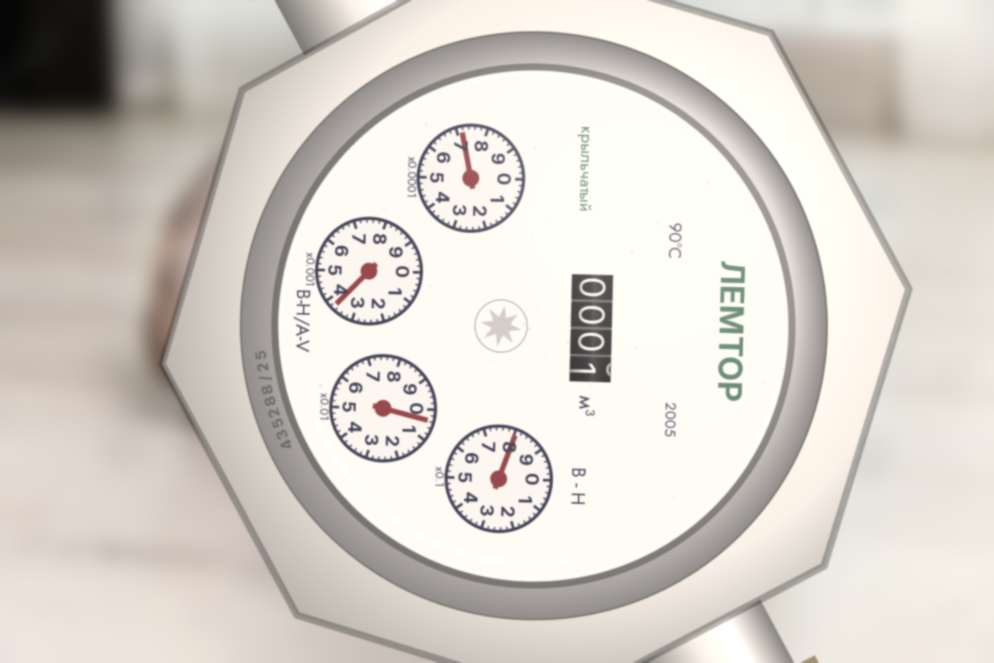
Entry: **0.8037** m³
